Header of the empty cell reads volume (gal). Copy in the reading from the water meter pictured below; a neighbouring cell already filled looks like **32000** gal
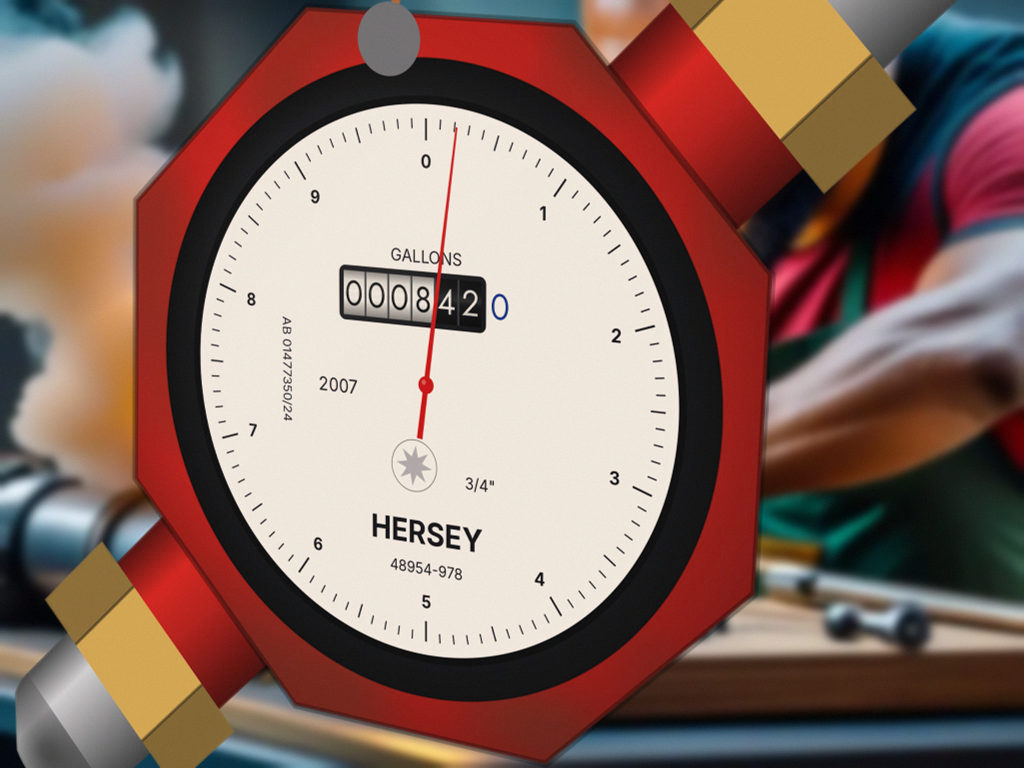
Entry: **8420.2** gal
